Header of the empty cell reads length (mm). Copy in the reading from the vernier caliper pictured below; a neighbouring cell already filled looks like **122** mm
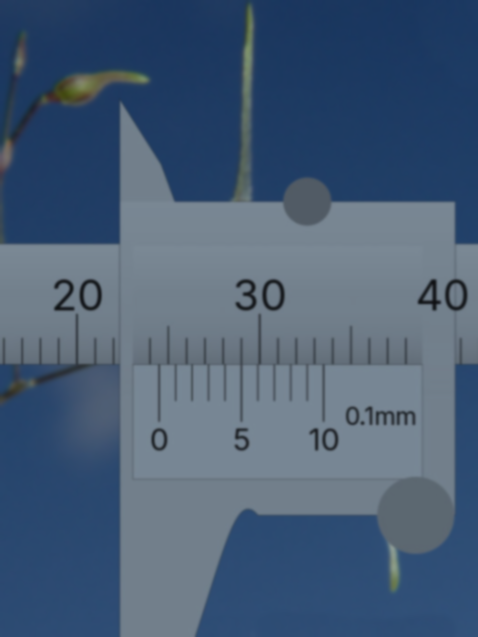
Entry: **24.5** mm
